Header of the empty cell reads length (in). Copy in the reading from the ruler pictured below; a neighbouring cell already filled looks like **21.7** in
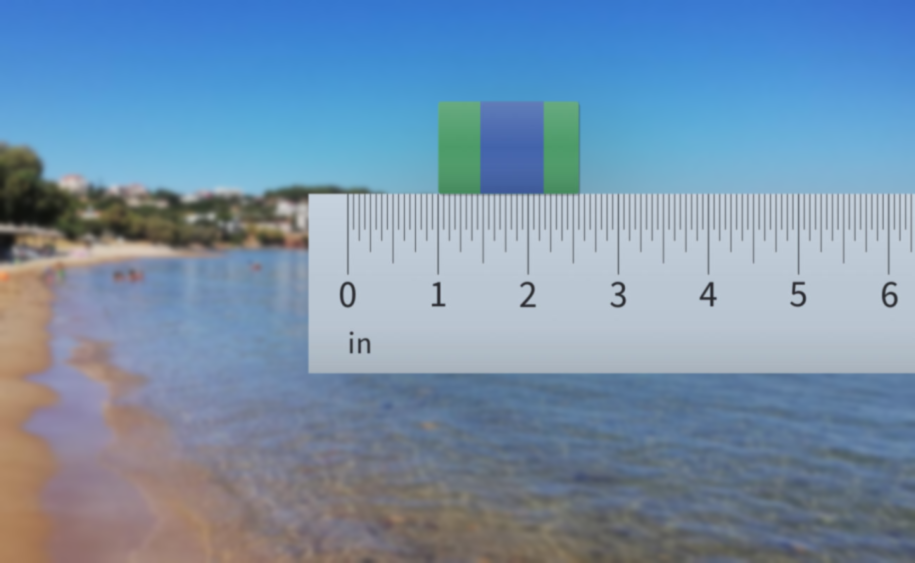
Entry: **1.5625** in
